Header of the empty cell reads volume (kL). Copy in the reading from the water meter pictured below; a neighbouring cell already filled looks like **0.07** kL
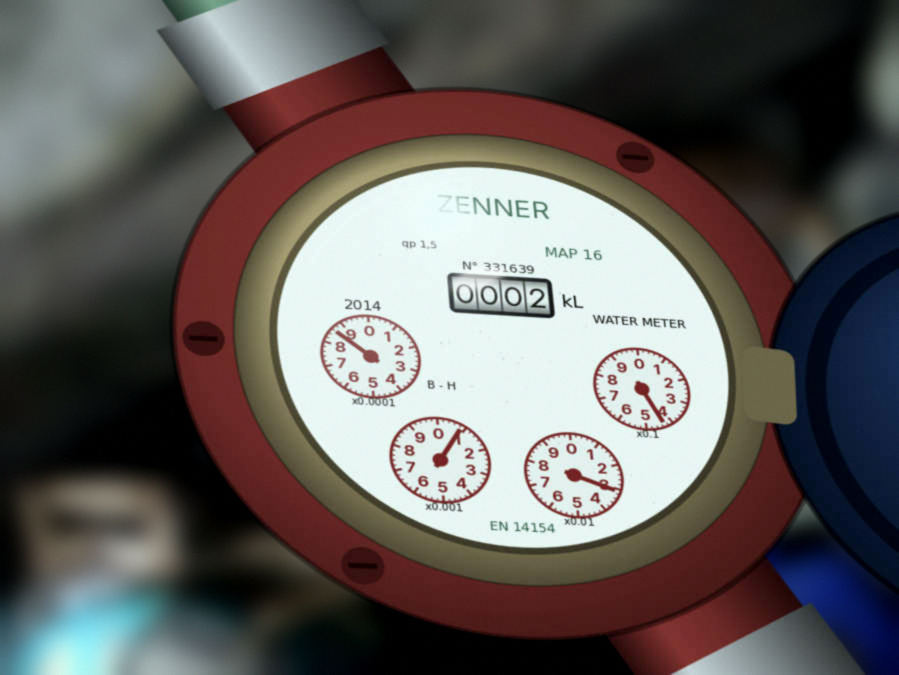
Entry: **2.4308** kL
